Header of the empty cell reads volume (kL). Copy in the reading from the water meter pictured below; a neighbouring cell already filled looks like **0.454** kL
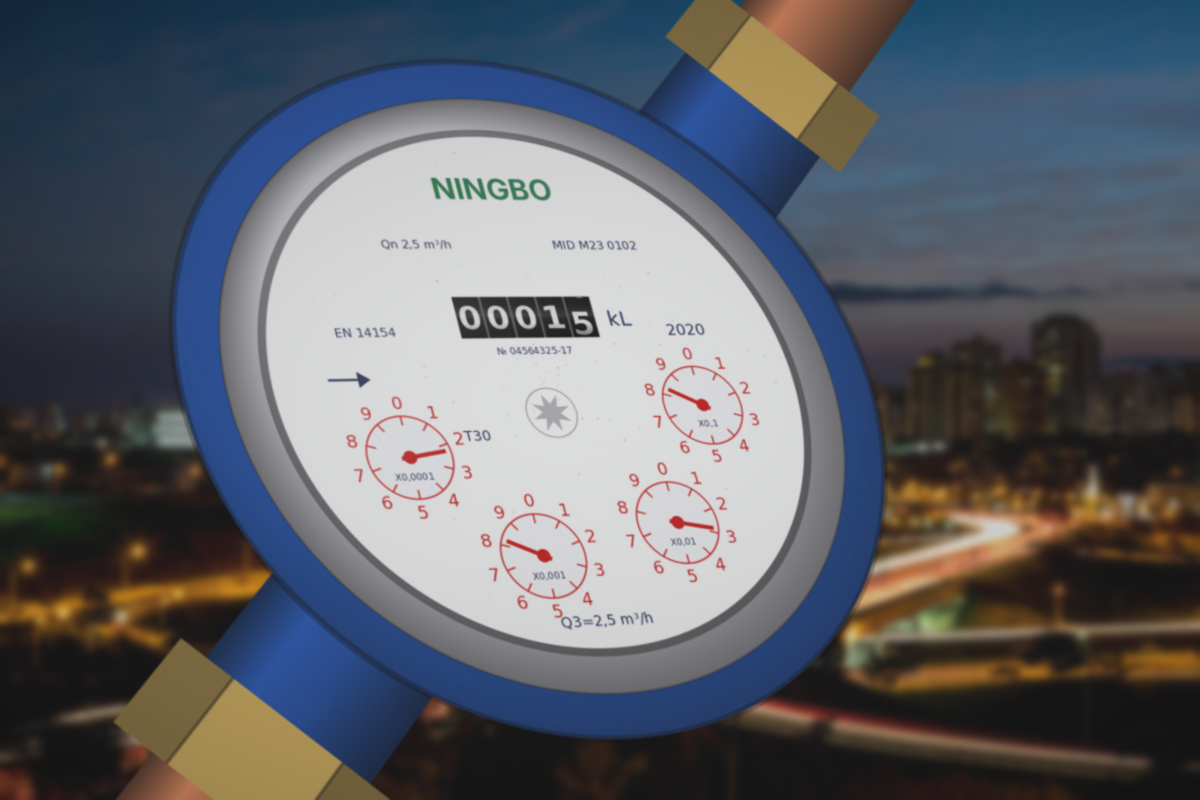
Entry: **14.8282** kL
